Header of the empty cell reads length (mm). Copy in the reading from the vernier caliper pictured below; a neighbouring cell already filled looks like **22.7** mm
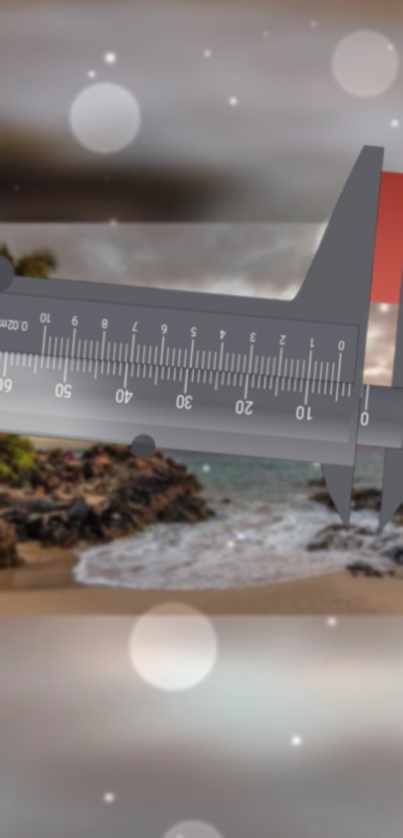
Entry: **5.0** mm
